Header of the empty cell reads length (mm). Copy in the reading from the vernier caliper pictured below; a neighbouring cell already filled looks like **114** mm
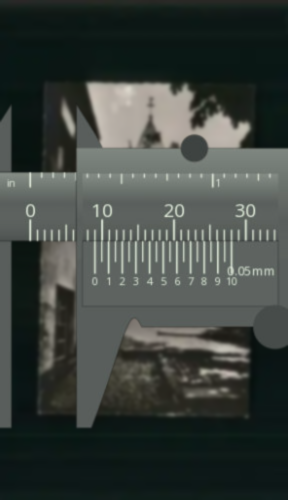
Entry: **9.0** mm
